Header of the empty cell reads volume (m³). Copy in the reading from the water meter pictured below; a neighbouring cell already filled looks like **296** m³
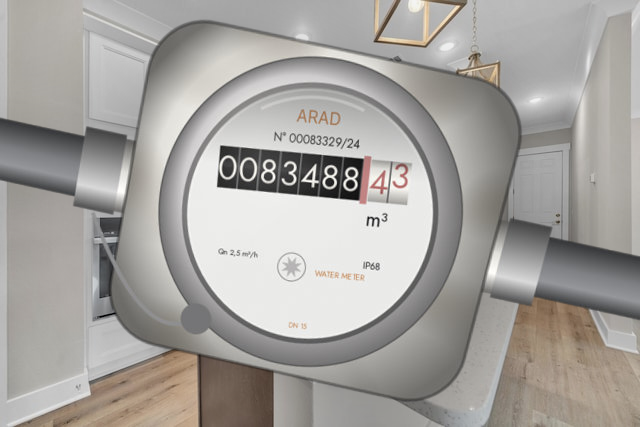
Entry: **83488.43** m³
